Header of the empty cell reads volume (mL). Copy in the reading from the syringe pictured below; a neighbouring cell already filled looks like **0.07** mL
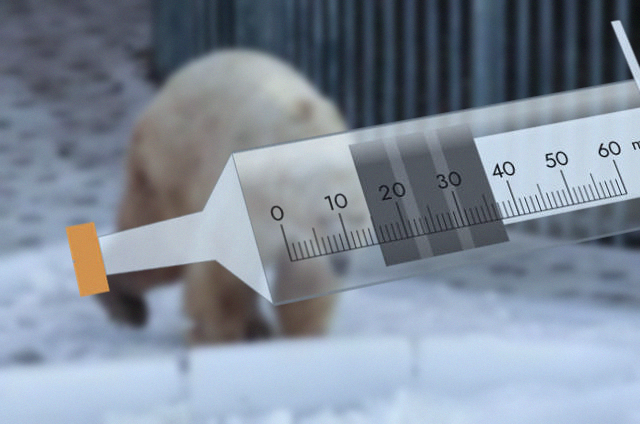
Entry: **15** mL
